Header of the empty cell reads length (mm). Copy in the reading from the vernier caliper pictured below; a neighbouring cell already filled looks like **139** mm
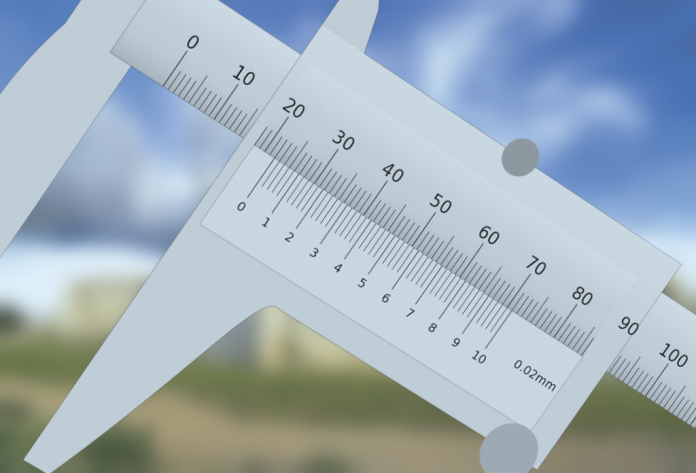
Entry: **22.0** mm
